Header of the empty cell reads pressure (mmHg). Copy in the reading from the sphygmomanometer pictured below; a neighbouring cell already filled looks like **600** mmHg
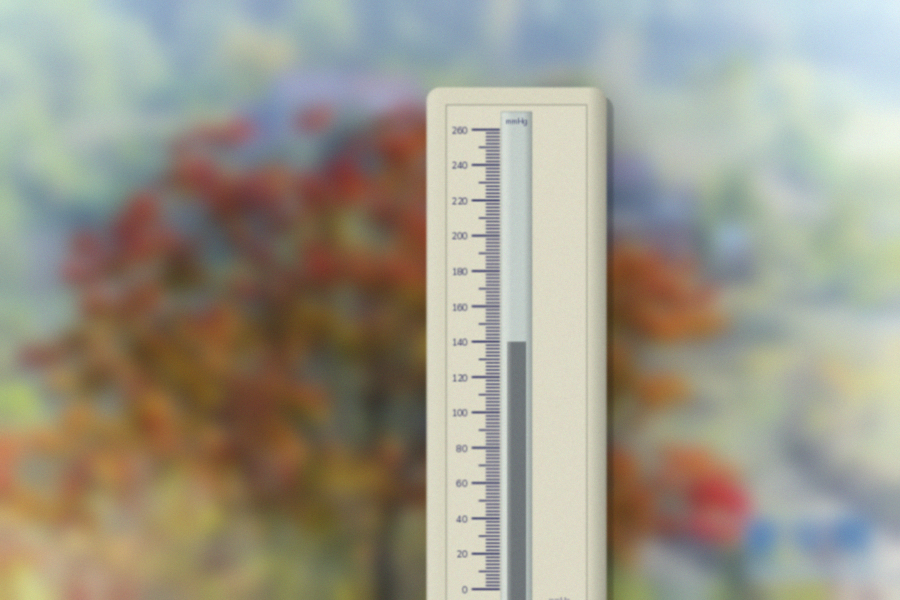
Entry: **140** mmHg
